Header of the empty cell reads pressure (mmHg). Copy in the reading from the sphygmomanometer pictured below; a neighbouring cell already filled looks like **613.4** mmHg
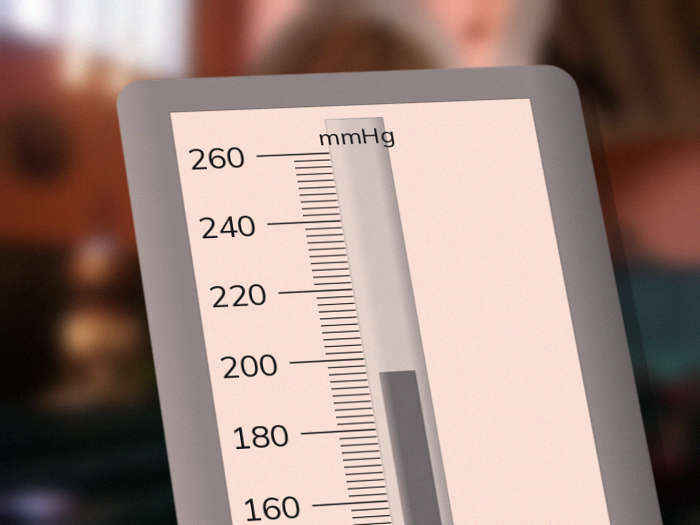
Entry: **196** mmHg
